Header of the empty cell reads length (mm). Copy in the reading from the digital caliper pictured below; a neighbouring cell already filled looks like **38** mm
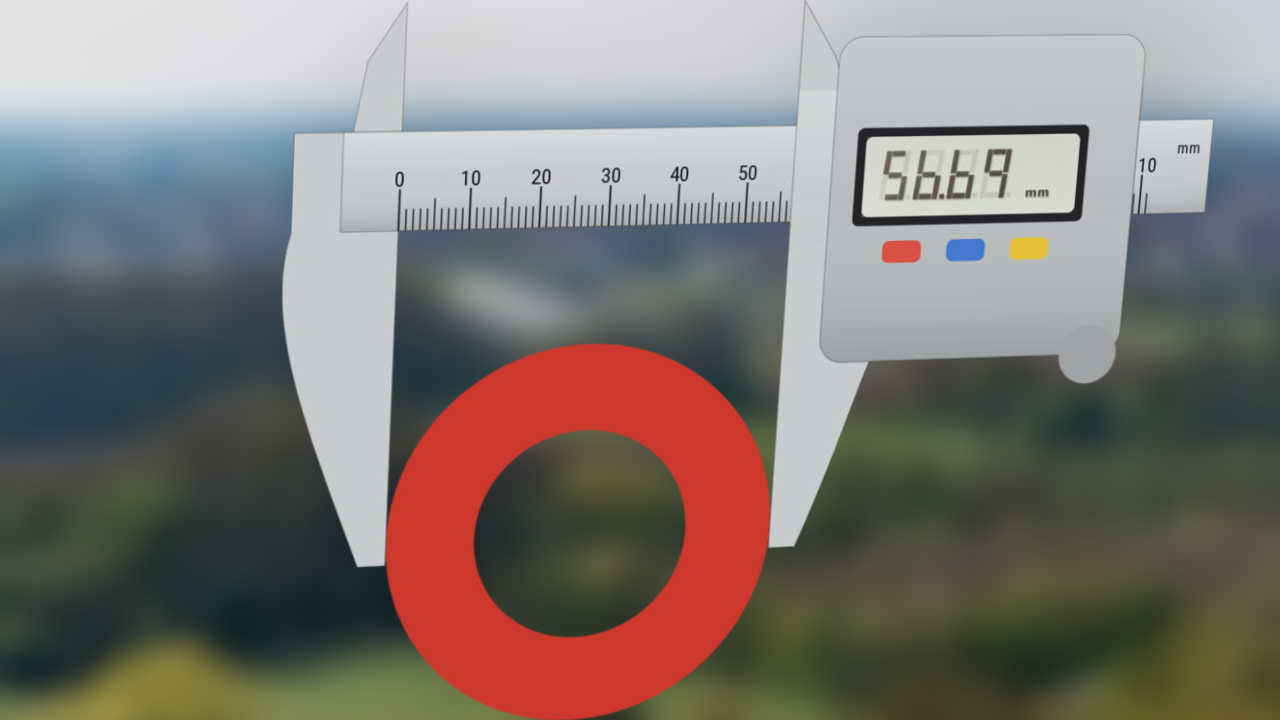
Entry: **56.69** mm
